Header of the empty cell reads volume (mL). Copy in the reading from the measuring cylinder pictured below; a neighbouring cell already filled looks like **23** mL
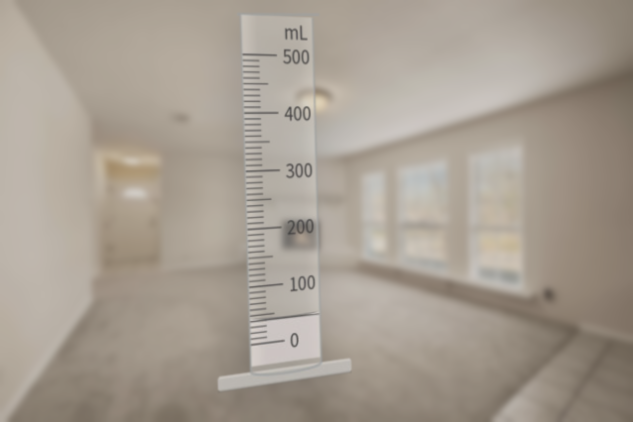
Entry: **40** mL
